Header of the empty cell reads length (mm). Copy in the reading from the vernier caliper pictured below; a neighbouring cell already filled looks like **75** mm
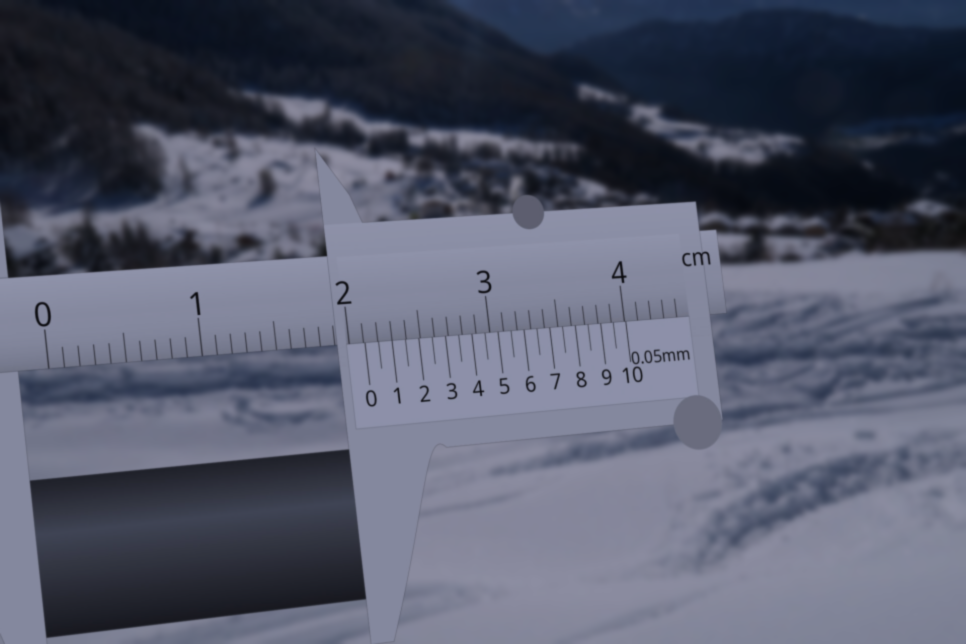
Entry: **21.1** mm
